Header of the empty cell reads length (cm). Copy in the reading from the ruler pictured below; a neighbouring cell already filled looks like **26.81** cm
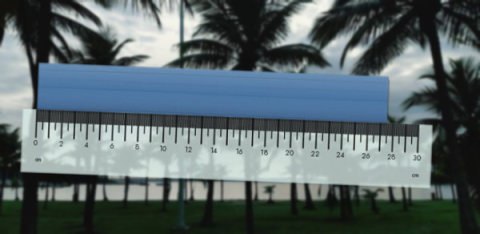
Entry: **27.5** cm
